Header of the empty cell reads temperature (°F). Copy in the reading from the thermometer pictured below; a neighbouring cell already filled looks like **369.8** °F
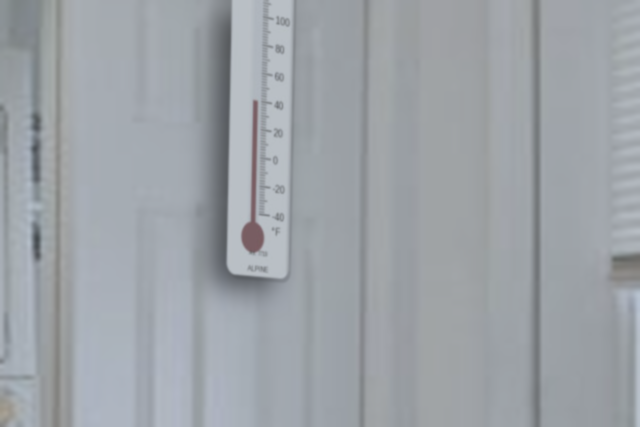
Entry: **40** °F
